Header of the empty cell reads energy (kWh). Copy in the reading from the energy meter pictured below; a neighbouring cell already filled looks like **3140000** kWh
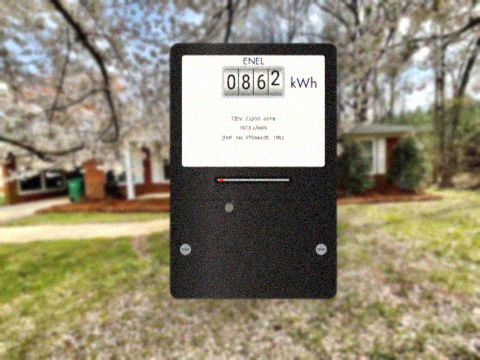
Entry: **862** kWh
